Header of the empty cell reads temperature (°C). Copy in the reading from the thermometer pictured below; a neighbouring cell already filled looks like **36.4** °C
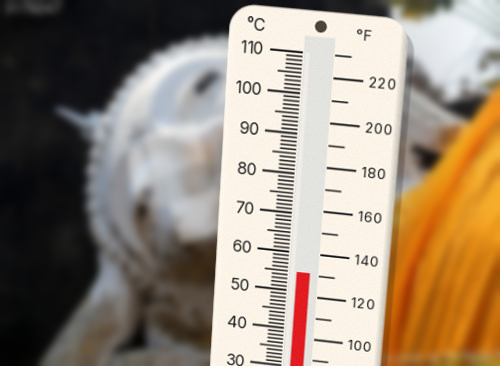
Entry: **55** °C
